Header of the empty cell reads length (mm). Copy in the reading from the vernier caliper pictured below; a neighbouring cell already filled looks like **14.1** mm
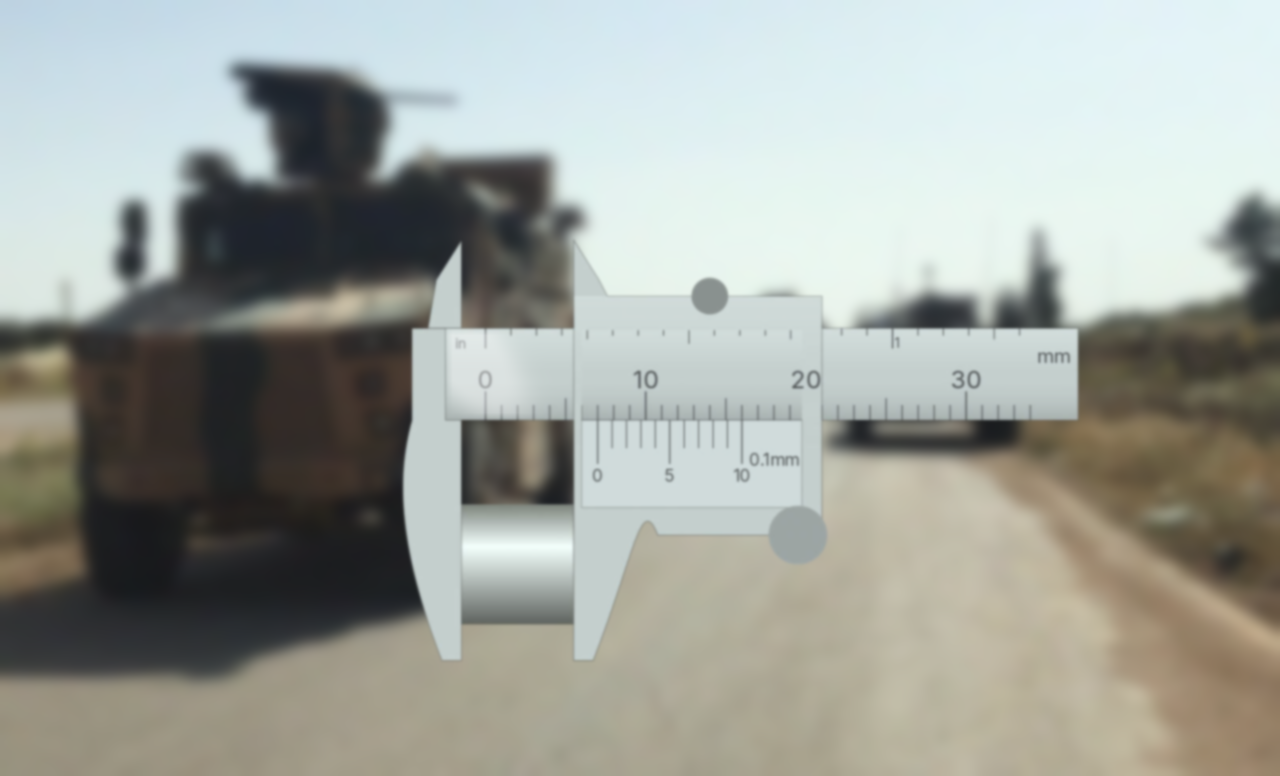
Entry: **7.0** mm
